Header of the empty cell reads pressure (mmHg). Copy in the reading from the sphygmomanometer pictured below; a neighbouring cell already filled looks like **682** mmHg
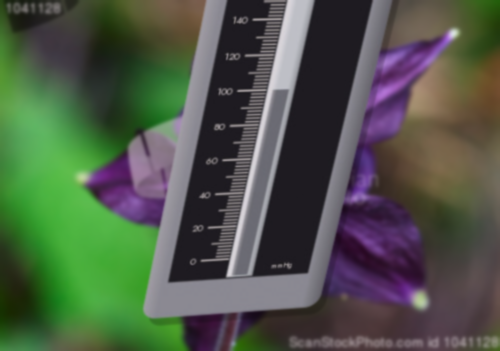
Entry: **100** mmHg
